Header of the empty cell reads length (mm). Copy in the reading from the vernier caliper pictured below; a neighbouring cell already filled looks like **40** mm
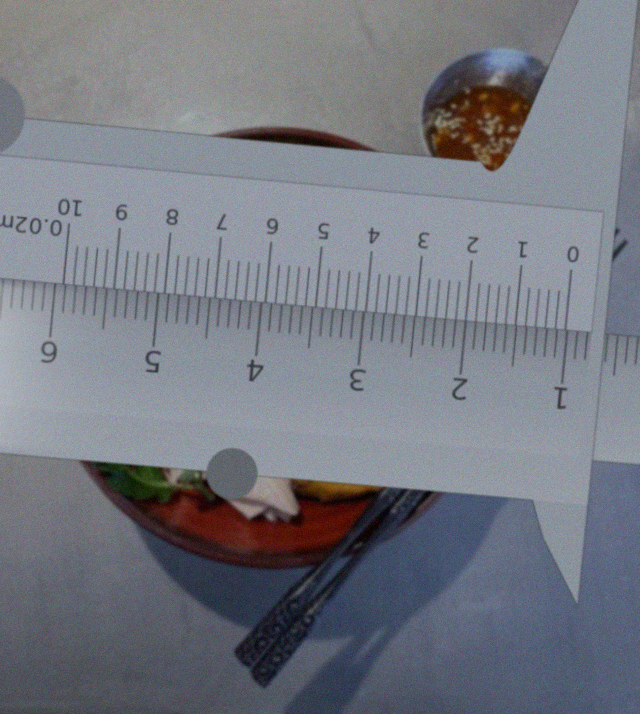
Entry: **10.2** mm
